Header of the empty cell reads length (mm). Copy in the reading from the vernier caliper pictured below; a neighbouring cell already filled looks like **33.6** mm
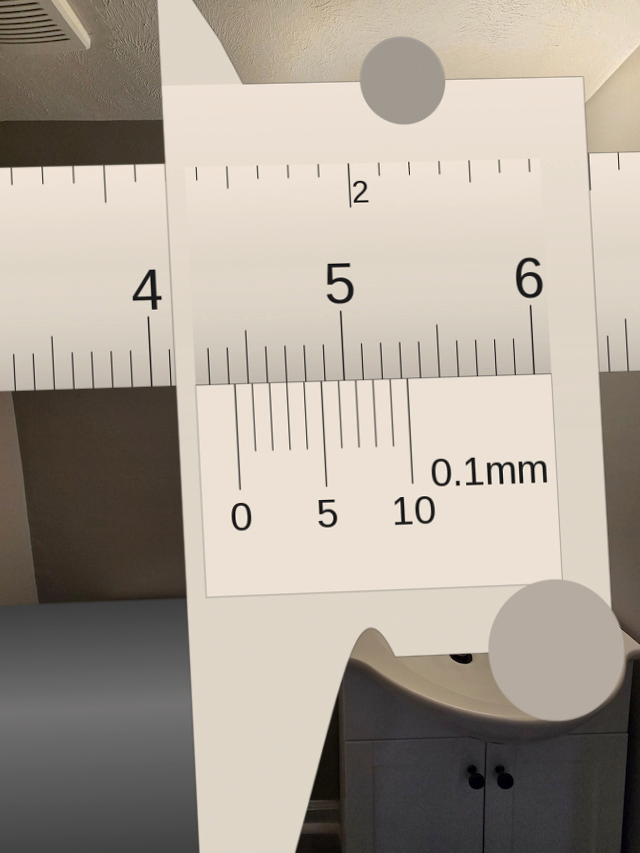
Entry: **44.3** mm
